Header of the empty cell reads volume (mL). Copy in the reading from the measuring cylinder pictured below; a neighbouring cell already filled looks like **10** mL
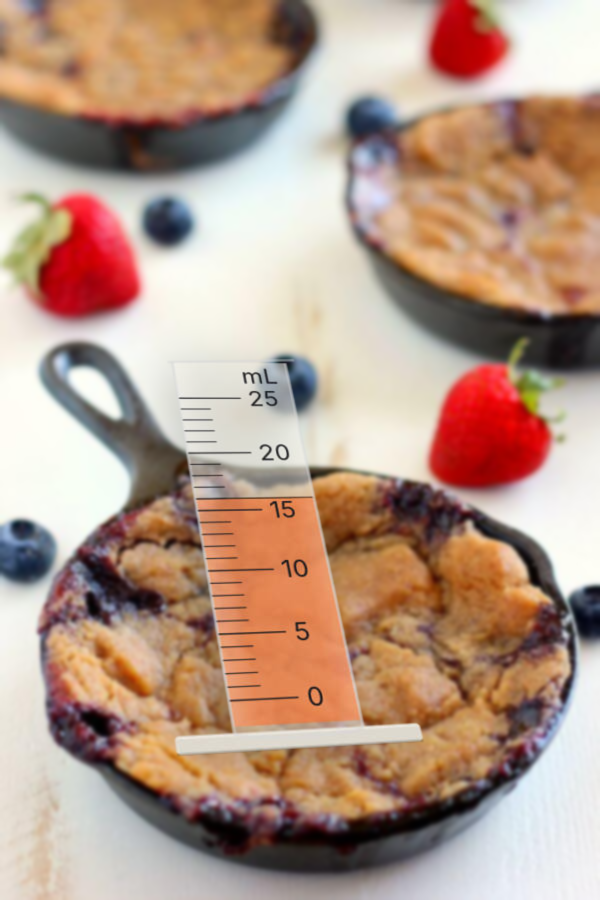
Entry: **16** mL
